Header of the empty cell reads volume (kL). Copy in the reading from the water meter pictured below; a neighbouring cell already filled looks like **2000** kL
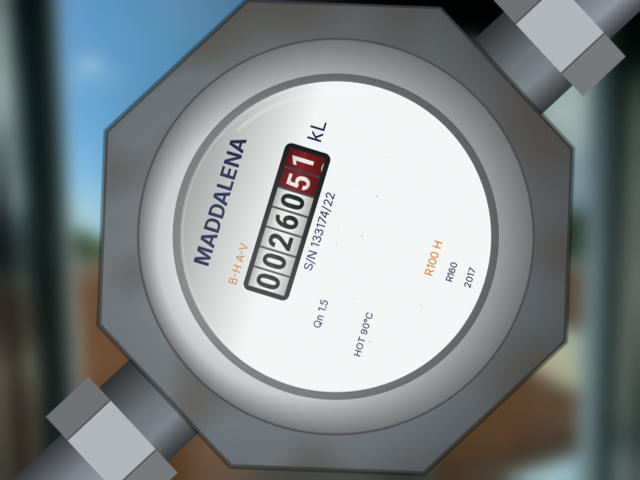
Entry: **260.51** kL
